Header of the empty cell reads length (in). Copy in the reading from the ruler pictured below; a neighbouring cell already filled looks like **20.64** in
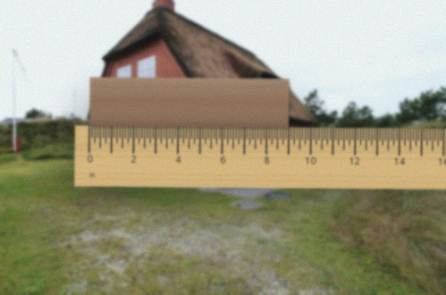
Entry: **9** in
